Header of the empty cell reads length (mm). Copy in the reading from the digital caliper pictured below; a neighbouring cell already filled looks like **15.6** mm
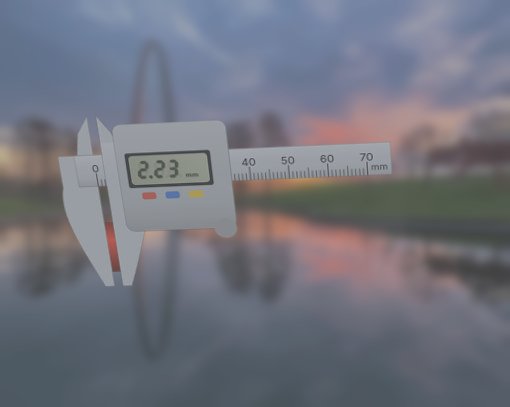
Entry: **2.23** mm
